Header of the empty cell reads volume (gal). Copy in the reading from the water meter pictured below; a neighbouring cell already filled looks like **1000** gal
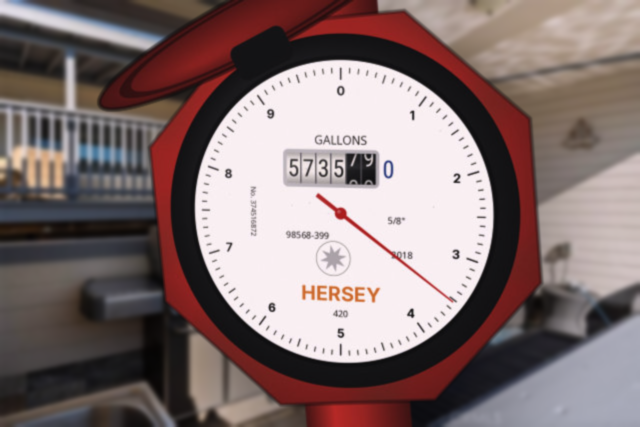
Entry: **5735793.5** gal
